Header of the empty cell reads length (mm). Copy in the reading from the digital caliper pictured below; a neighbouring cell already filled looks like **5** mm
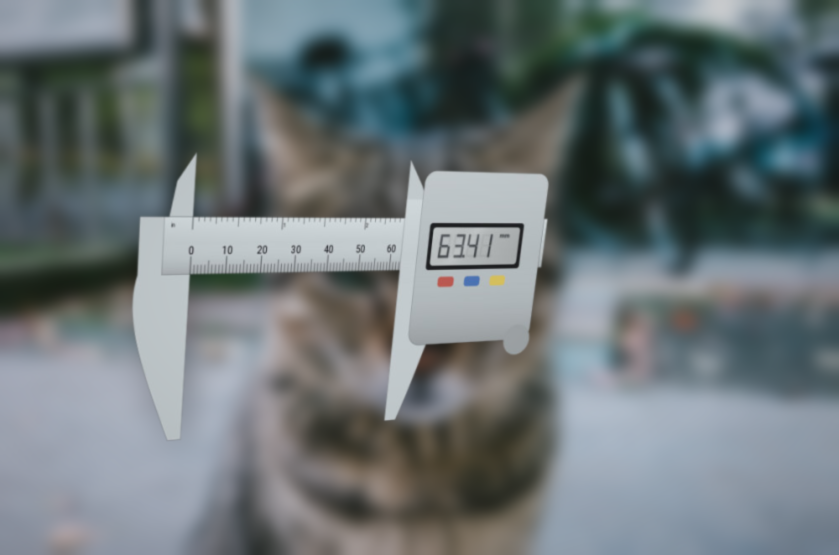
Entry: **63.41** mm
